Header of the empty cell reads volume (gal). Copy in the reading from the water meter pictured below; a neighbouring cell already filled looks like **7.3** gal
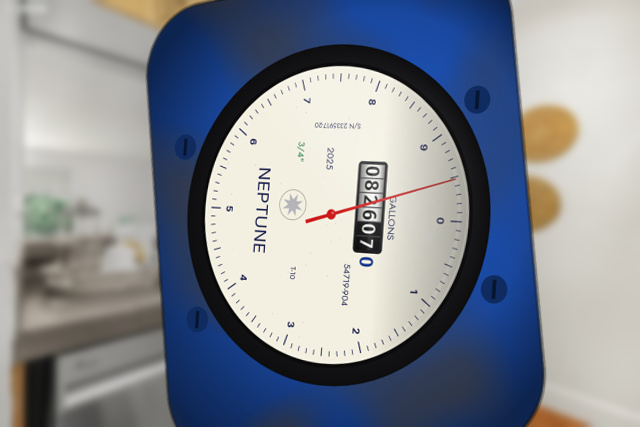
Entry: **826069.5** gal
